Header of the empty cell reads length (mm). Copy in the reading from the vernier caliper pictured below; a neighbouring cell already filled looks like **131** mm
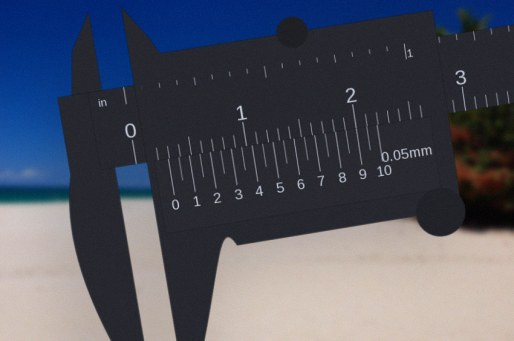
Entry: **2.9** mm
